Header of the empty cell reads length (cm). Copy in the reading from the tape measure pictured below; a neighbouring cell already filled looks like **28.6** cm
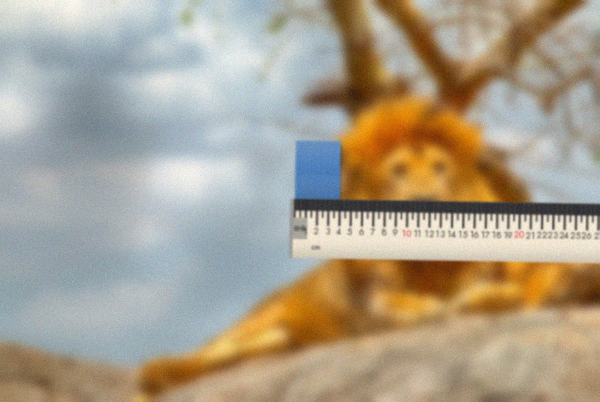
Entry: **4** cm
